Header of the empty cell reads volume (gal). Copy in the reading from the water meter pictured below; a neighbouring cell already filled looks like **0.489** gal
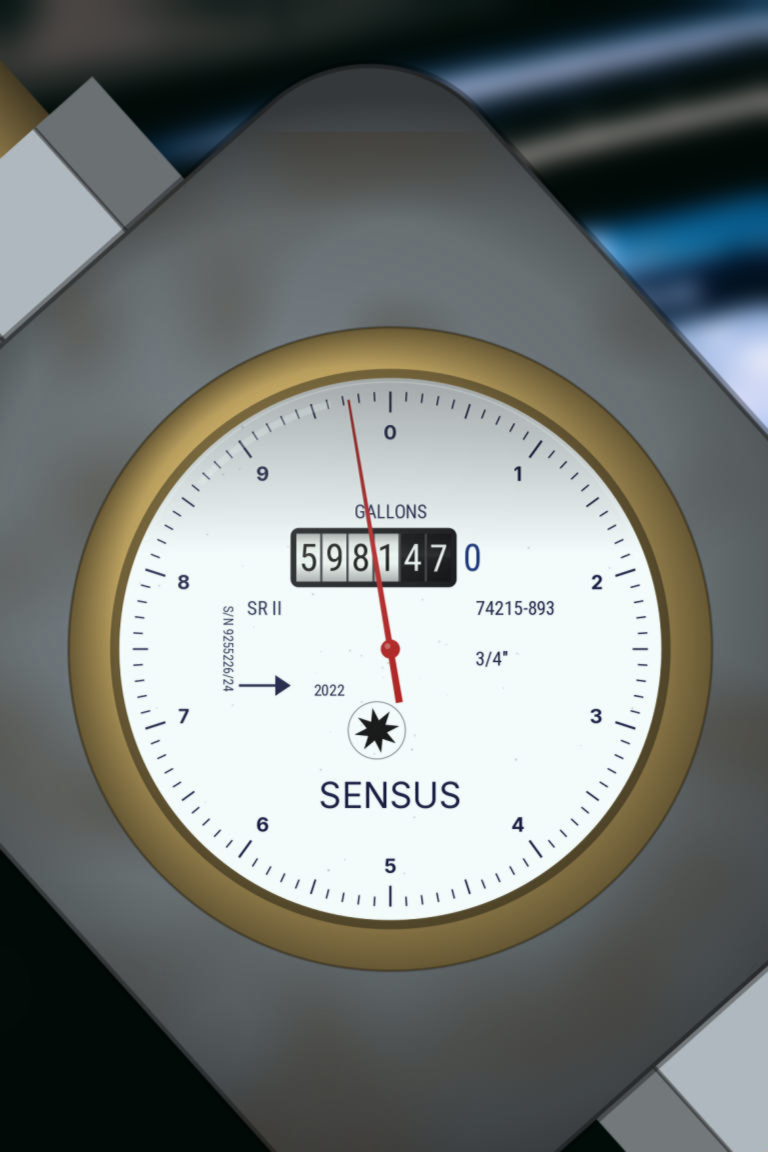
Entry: **5981469.7** gal
